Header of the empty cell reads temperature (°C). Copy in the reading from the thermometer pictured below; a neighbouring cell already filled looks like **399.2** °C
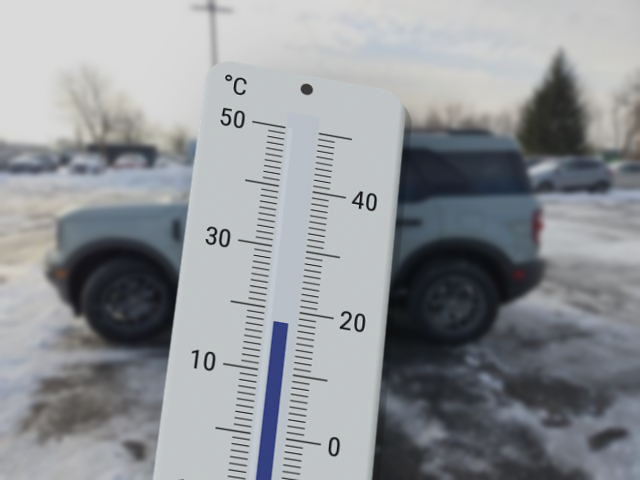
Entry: **18** °C
